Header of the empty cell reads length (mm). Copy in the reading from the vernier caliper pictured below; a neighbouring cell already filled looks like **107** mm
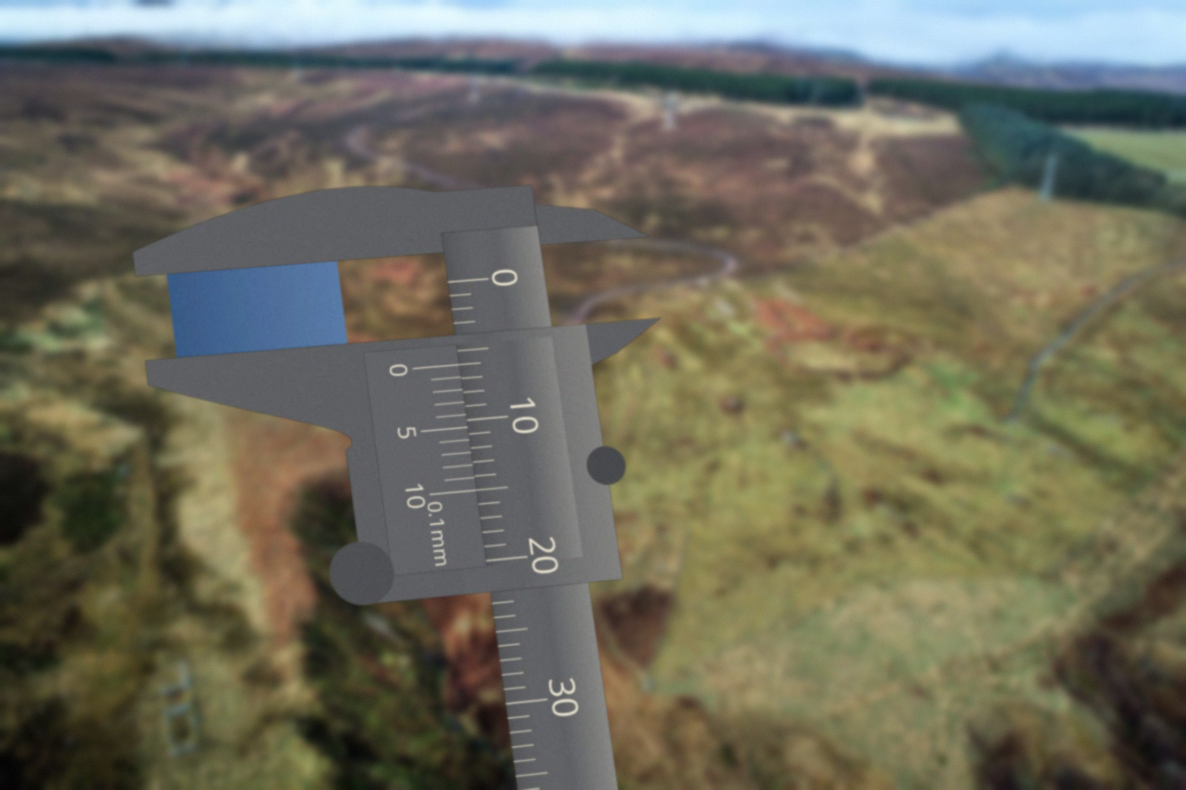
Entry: **6.0** mm
